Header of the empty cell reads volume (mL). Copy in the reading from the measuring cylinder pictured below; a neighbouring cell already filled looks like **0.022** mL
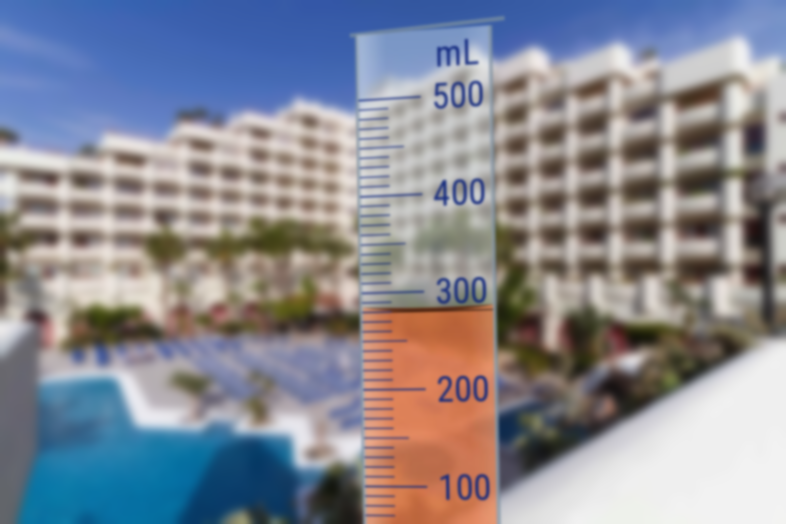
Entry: **280** mL
